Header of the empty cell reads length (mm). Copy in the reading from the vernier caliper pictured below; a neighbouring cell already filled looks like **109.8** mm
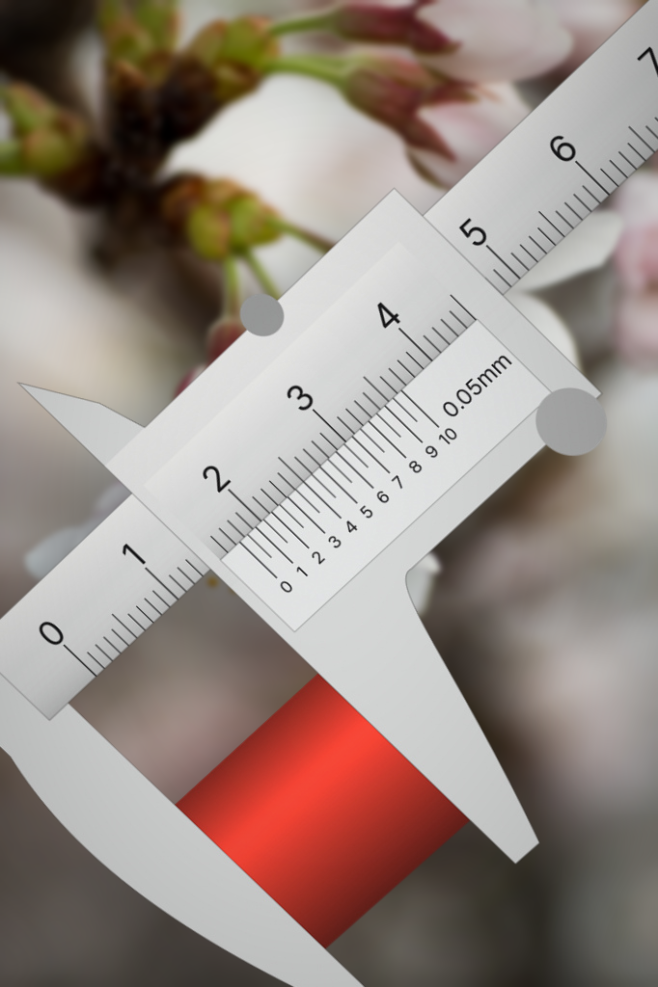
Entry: **17.4** mm
